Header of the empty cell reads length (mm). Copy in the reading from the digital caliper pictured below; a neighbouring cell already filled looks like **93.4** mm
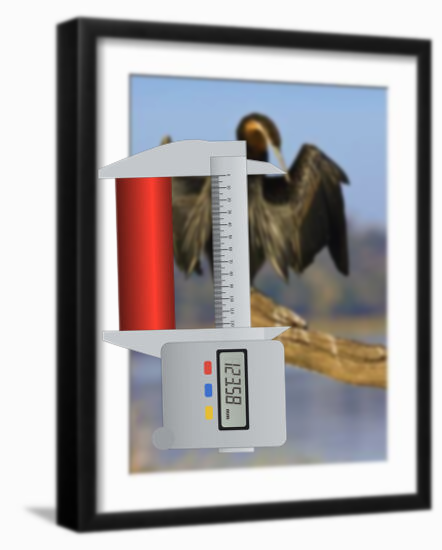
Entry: **123.58** mm
